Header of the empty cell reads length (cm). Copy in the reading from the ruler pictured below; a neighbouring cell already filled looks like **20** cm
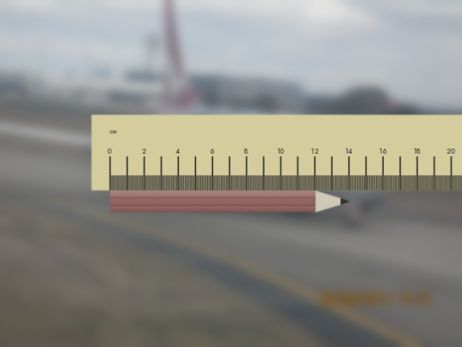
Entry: **14** cm
